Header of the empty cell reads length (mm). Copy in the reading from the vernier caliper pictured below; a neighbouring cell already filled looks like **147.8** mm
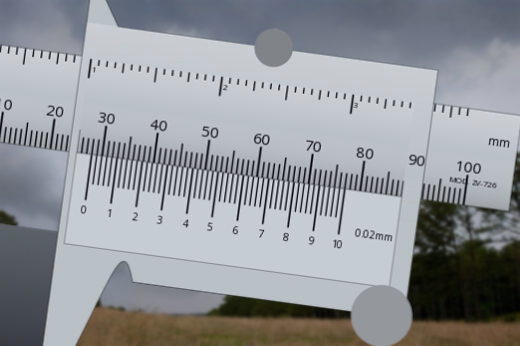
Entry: **28.0** mm
